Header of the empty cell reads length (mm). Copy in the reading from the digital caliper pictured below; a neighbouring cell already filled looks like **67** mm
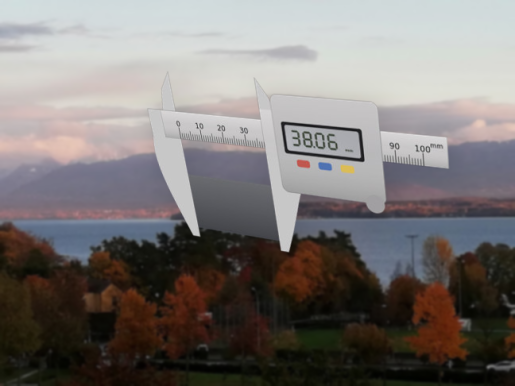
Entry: **38.06** mm
